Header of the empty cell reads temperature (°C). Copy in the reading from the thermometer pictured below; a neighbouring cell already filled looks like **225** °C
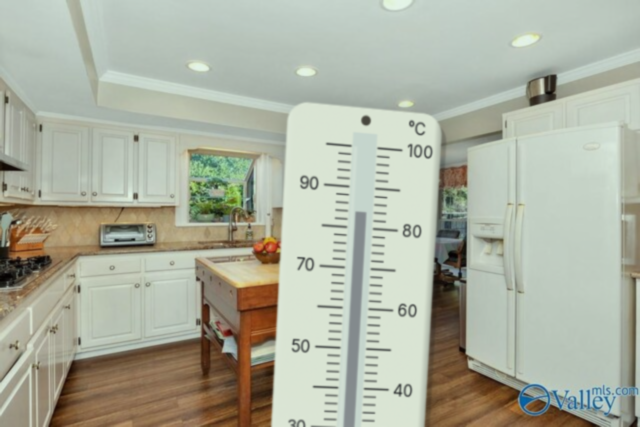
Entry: **84** °C
